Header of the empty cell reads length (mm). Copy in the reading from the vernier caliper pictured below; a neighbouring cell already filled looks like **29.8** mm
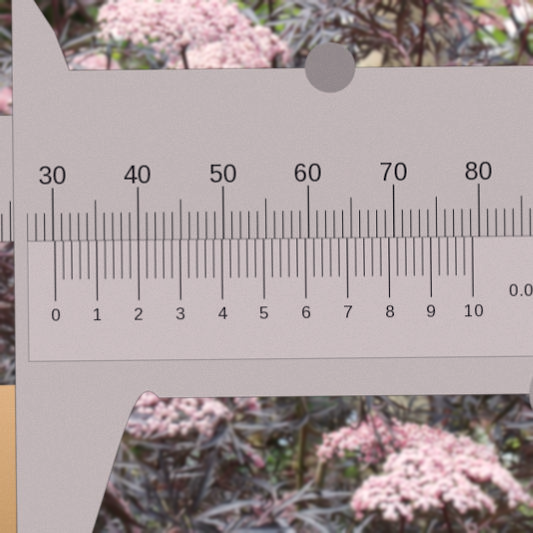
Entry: **30.2** mm
